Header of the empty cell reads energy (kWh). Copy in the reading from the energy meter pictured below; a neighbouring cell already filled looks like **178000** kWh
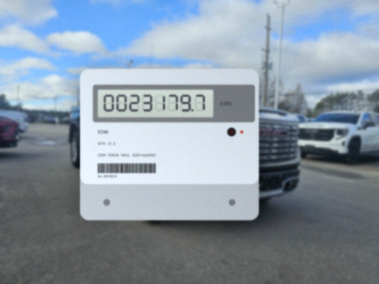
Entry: **23179.7** kWh
